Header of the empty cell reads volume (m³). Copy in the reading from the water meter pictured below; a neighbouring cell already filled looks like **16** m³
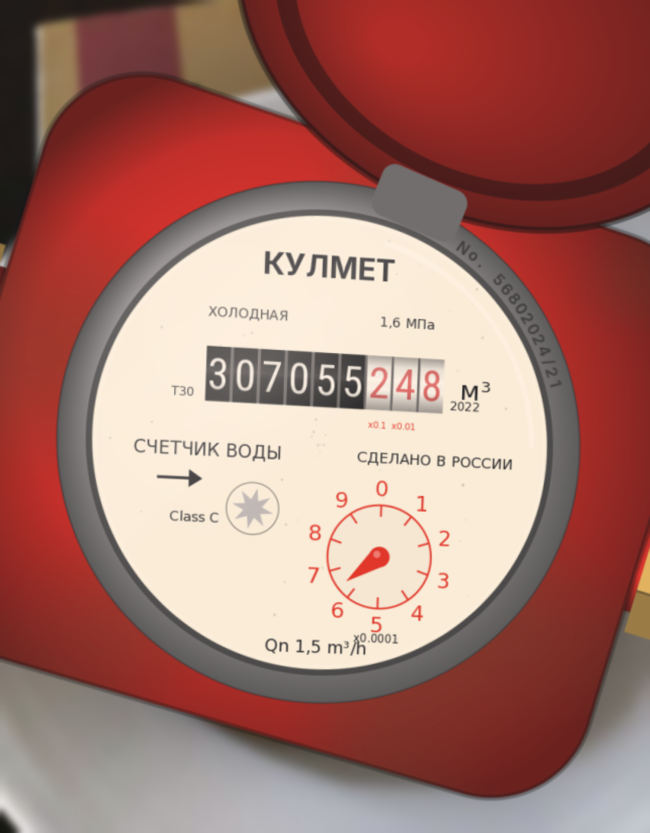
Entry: **307055.2486** m³
